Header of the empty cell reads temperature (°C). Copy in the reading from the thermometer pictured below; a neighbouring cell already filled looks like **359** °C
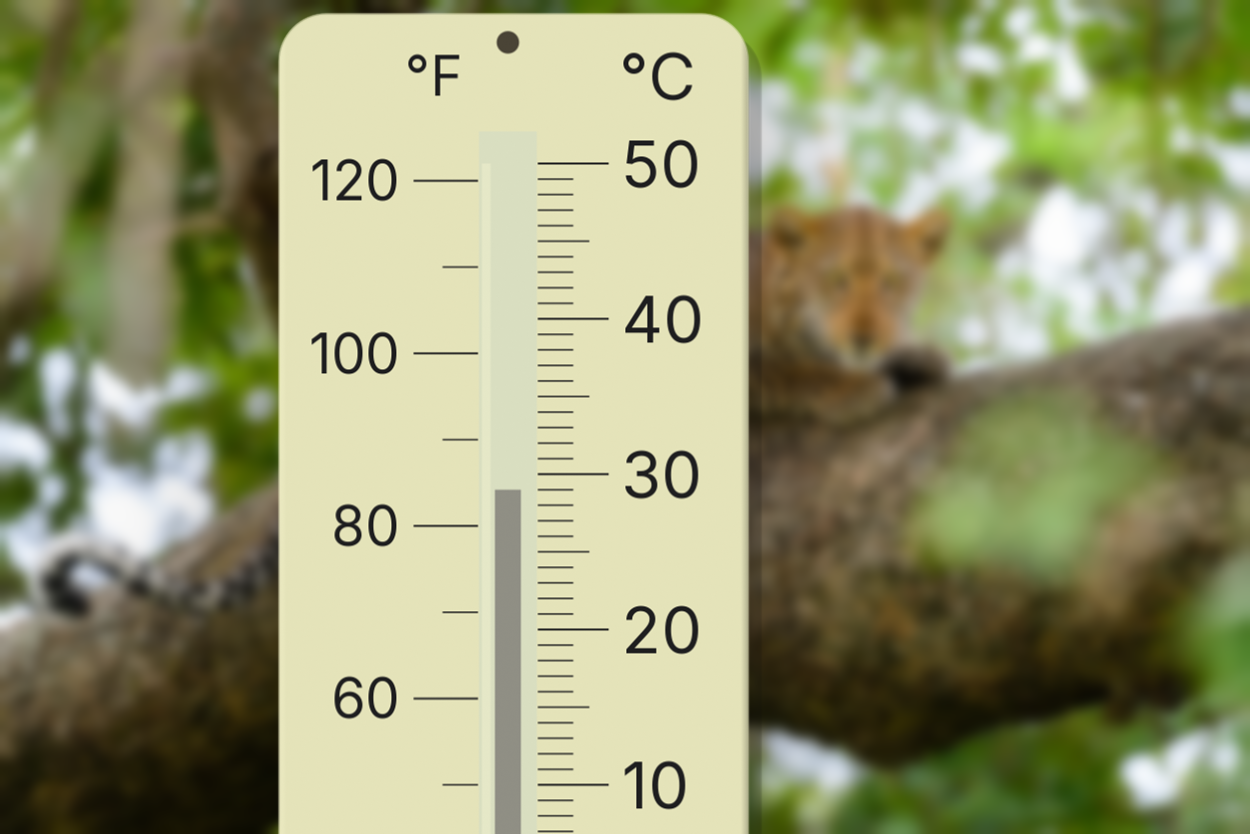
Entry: **29** °C
